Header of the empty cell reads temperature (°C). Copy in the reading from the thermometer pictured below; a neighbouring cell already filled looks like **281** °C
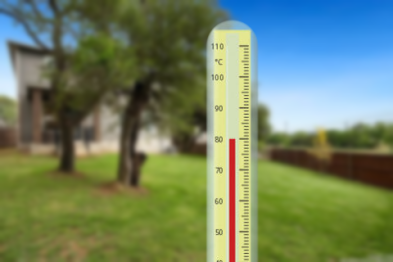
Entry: **80** °C
